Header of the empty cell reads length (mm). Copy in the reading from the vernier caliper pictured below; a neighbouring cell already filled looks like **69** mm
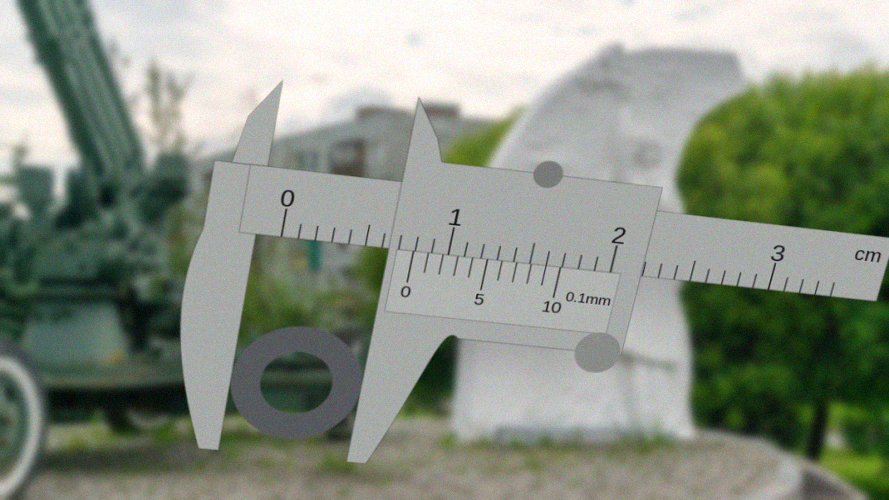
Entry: **7.9** mm
